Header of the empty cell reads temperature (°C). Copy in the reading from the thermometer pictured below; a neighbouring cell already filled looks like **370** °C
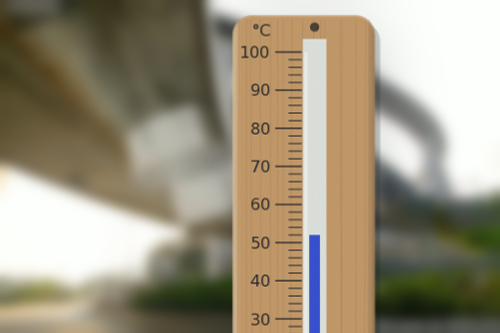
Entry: **52** °C
